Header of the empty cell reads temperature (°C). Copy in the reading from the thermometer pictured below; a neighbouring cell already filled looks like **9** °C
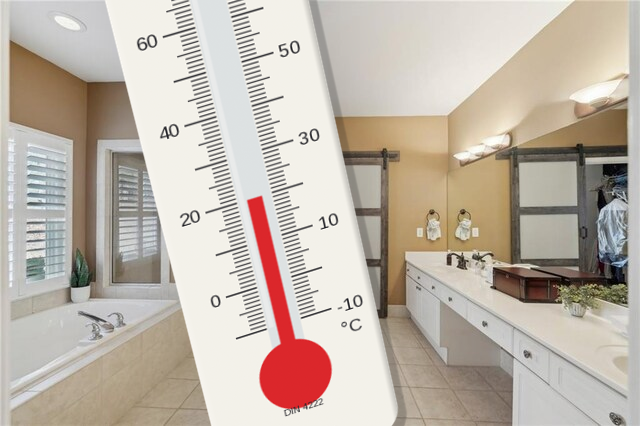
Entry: **20** °C
